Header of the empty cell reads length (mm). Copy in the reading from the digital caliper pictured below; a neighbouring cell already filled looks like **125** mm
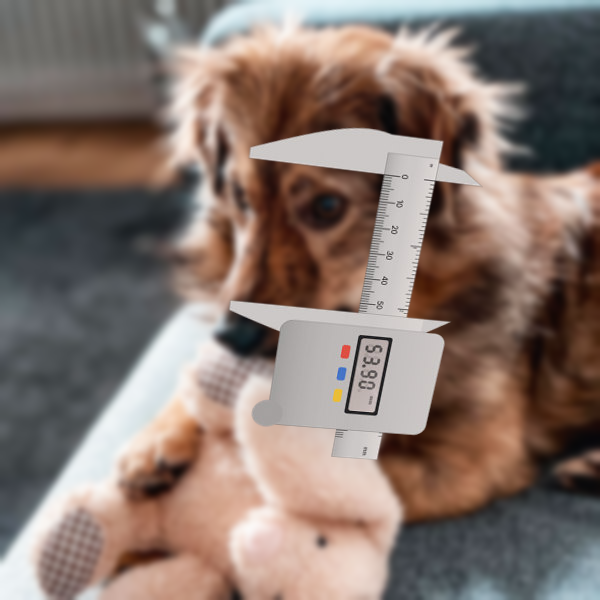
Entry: **53.90** mm
